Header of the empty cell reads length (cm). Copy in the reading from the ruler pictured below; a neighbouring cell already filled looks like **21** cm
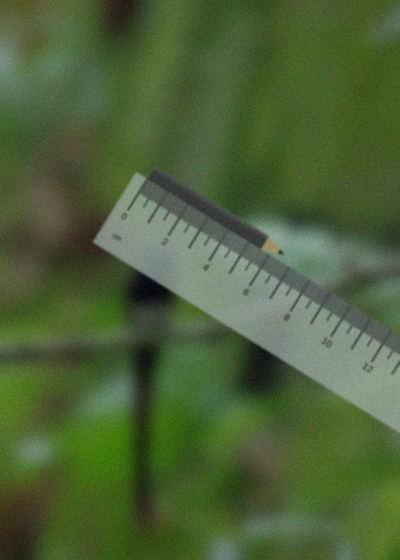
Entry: **6.5** cm
